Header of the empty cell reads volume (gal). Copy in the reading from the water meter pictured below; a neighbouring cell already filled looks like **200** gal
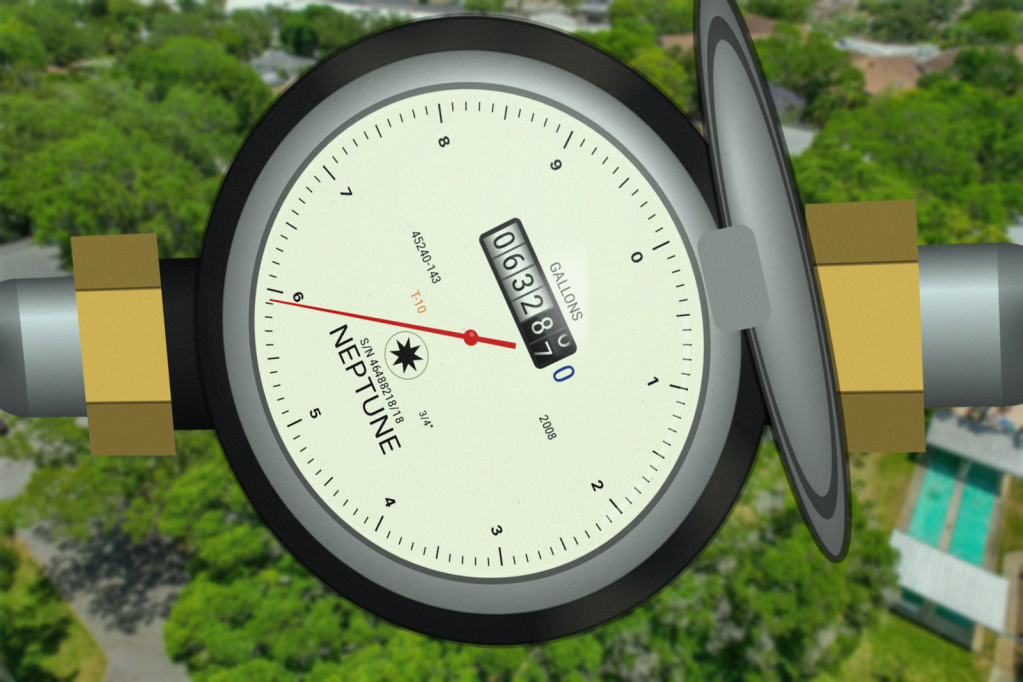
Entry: **632865.9** gal
